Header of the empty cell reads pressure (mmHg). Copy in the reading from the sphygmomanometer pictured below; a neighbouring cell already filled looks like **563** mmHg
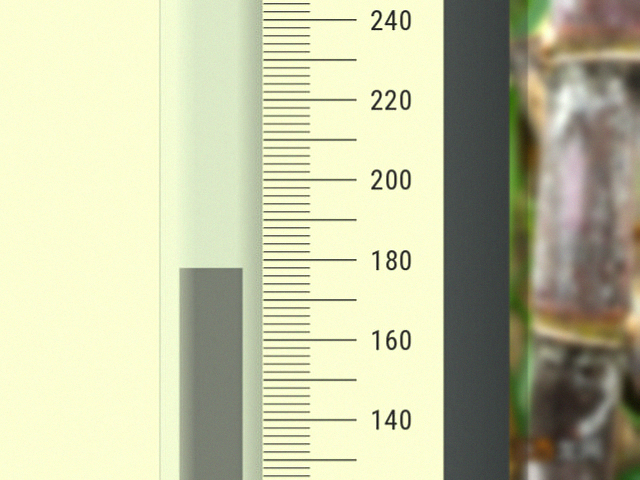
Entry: **178** mmHg
